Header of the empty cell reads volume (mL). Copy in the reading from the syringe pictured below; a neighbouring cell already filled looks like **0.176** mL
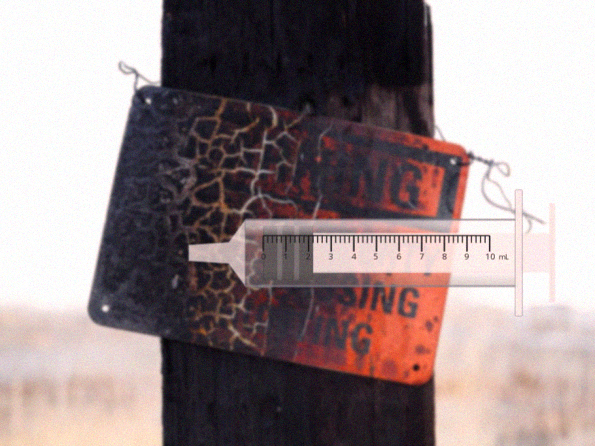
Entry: **0** mL
